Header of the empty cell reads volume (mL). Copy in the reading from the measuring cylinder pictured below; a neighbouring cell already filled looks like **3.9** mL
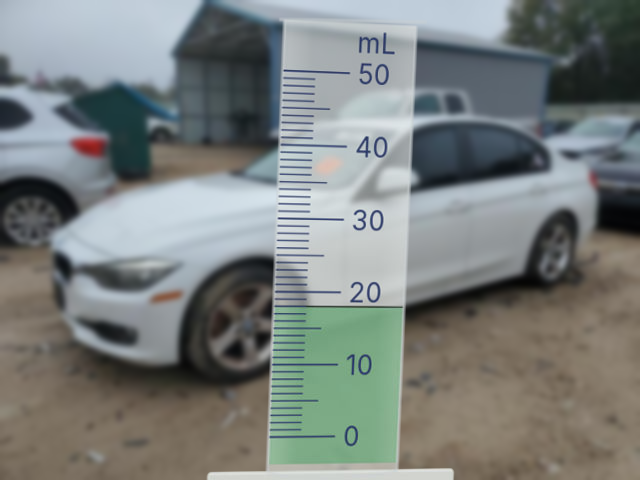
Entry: **18** mL
